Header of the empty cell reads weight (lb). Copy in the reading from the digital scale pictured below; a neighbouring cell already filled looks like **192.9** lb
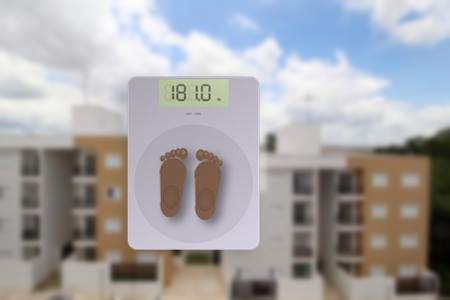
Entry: **181.0** lb
